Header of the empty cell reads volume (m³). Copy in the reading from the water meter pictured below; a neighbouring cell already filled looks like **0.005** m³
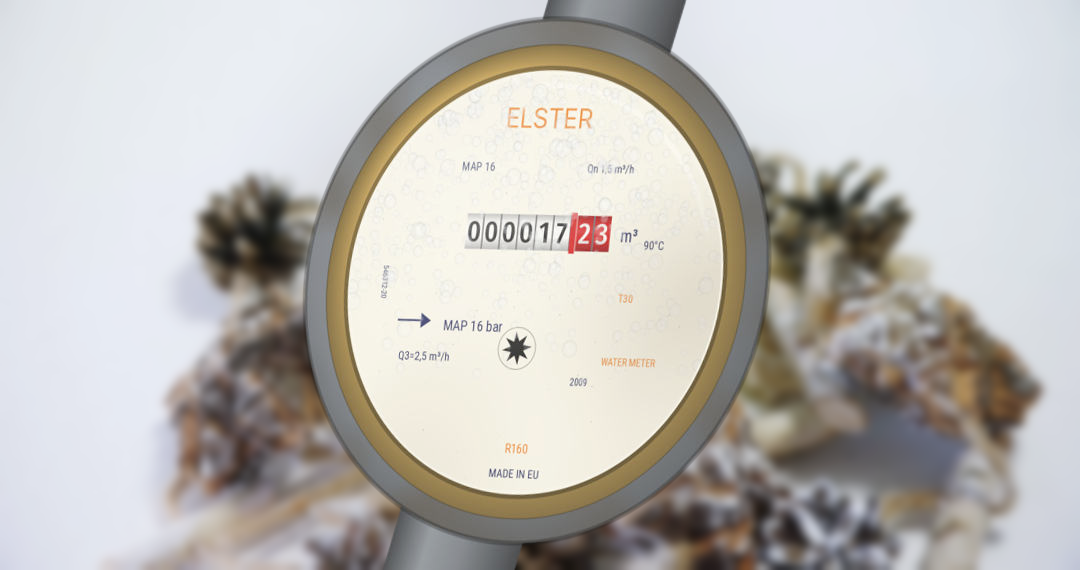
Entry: **17.23** m³
